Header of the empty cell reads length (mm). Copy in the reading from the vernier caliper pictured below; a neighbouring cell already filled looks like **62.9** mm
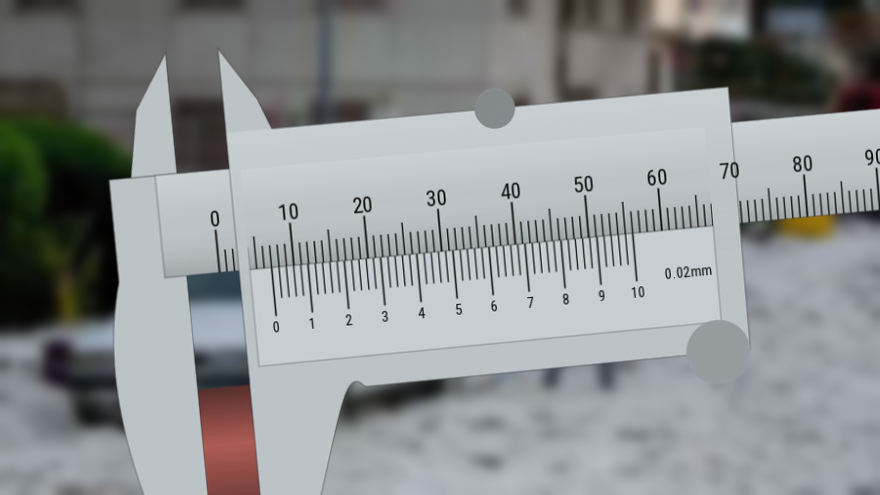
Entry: **7.0** mm
